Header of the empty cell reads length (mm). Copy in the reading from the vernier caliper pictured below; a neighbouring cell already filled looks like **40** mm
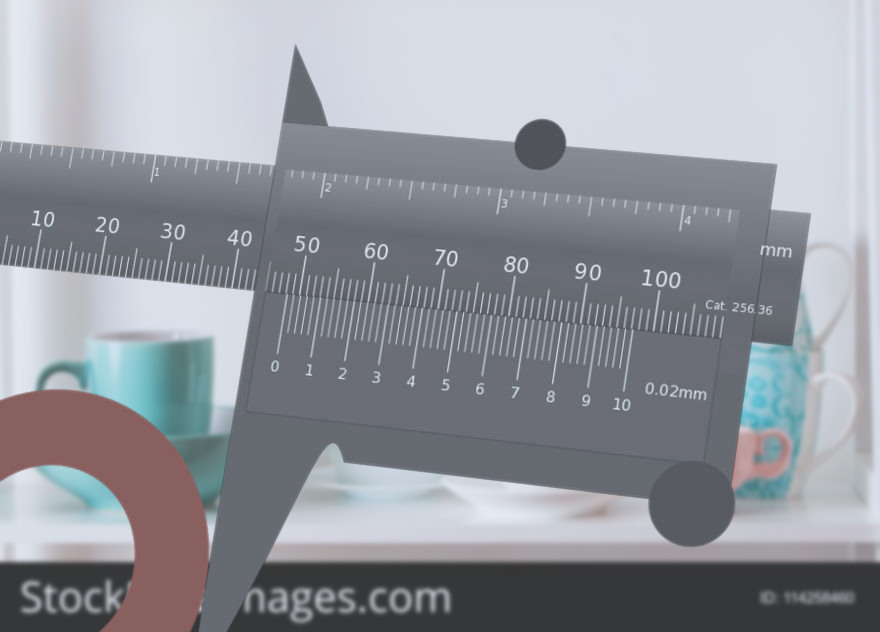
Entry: **48.2** mm
